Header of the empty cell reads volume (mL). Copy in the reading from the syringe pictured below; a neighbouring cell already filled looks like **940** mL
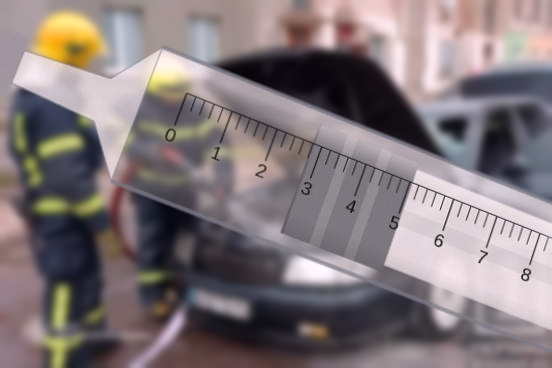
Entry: **2.8** mL
